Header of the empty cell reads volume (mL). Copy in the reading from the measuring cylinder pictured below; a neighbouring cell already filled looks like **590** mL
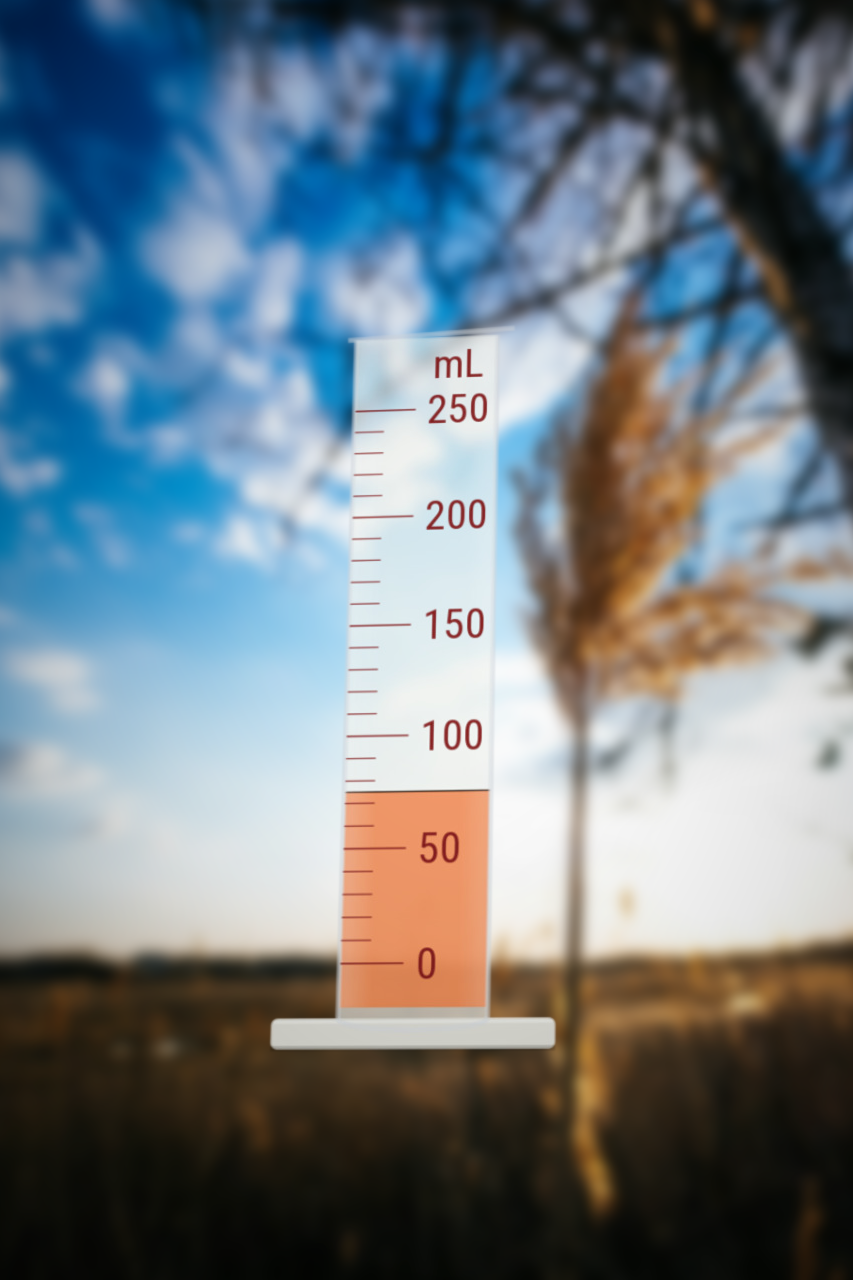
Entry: **75** mL
